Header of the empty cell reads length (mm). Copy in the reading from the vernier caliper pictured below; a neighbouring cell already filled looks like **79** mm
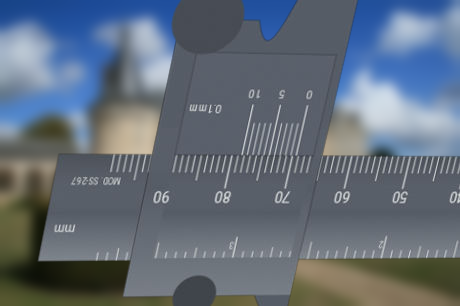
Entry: **69.4** mm
